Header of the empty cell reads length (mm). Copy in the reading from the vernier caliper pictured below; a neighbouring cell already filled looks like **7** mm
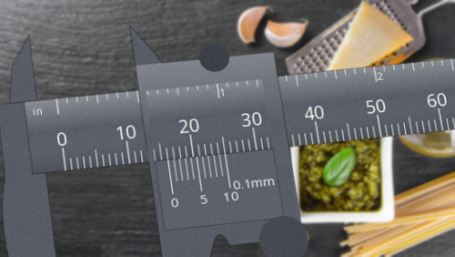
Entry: **16.0** mm
